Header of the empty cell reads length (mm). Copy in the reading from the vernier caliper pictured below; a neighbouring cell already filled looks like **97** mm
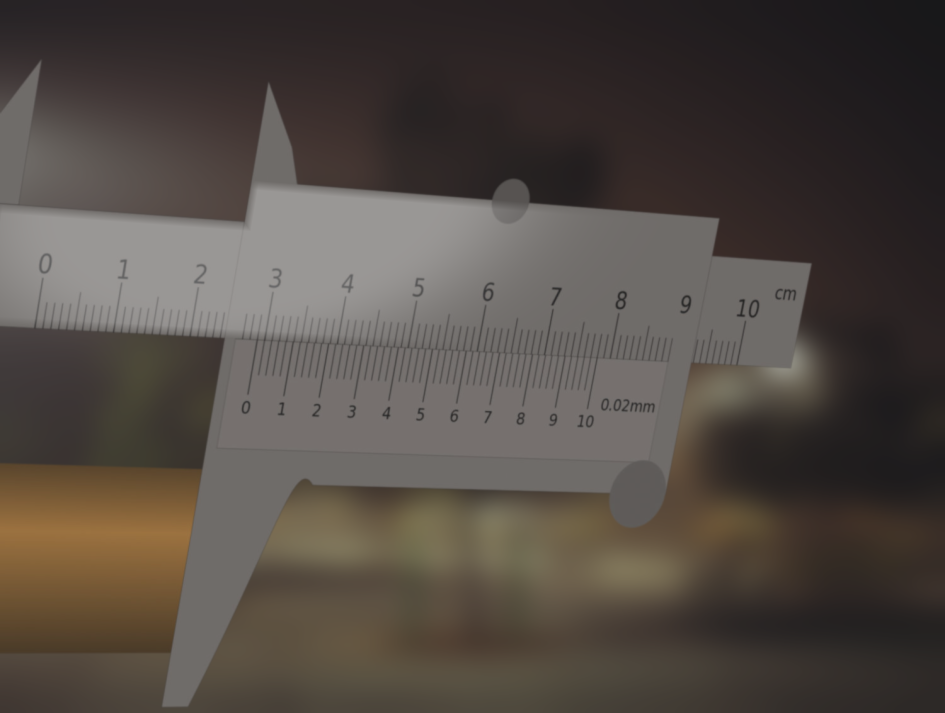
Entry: **29.0** mm
